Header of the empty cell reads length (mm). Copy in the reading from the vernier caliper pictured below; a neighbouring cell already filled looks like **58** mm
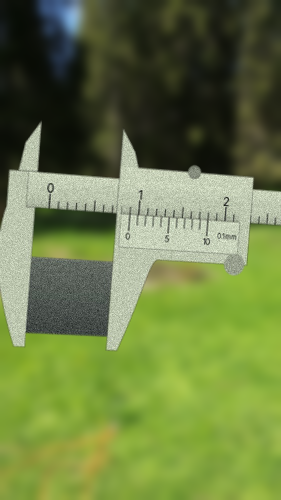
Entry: **9.0** mm
